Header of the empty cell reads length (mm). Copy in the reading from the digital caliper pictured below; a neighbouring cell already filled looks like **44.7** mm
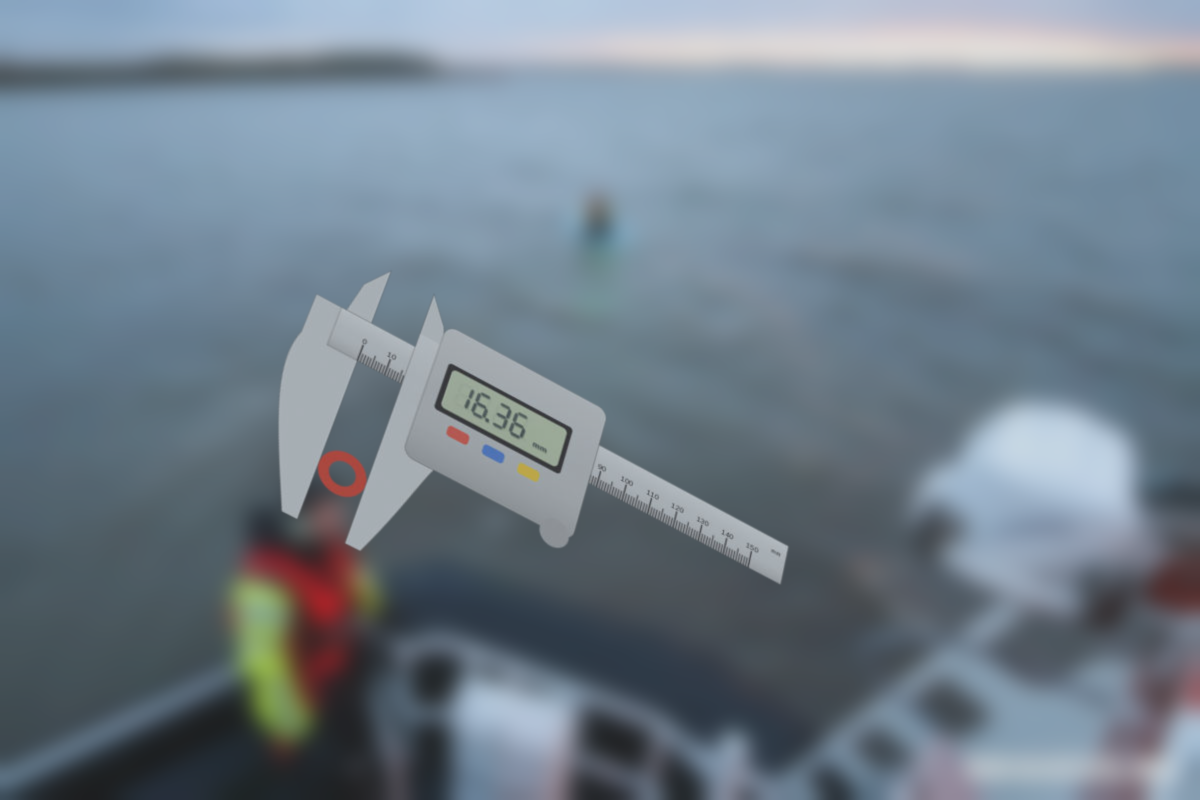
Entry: **16.36** mm
